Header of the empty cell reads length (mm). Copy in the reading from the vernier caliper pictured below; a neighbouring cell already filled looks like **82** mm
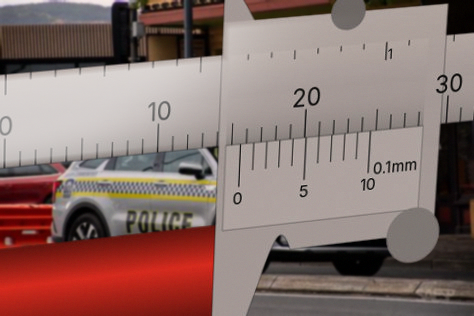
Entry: **15.6** mm
